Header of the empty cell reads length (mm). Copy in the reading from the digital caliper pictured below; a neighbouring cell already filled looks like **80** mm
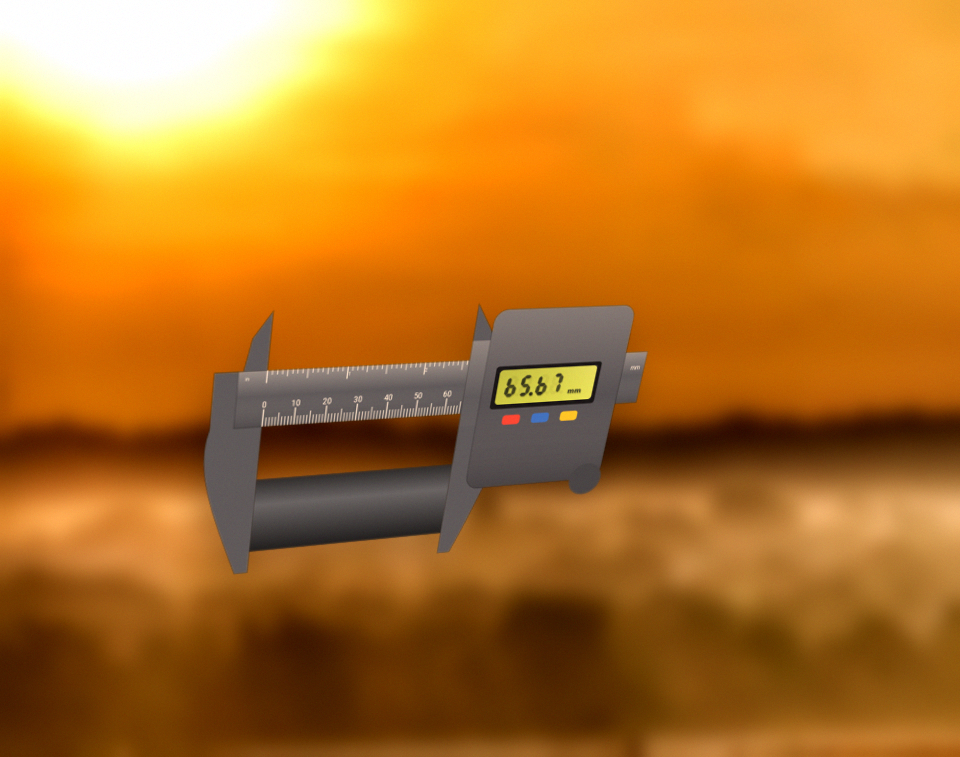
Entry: **65.67** mm
